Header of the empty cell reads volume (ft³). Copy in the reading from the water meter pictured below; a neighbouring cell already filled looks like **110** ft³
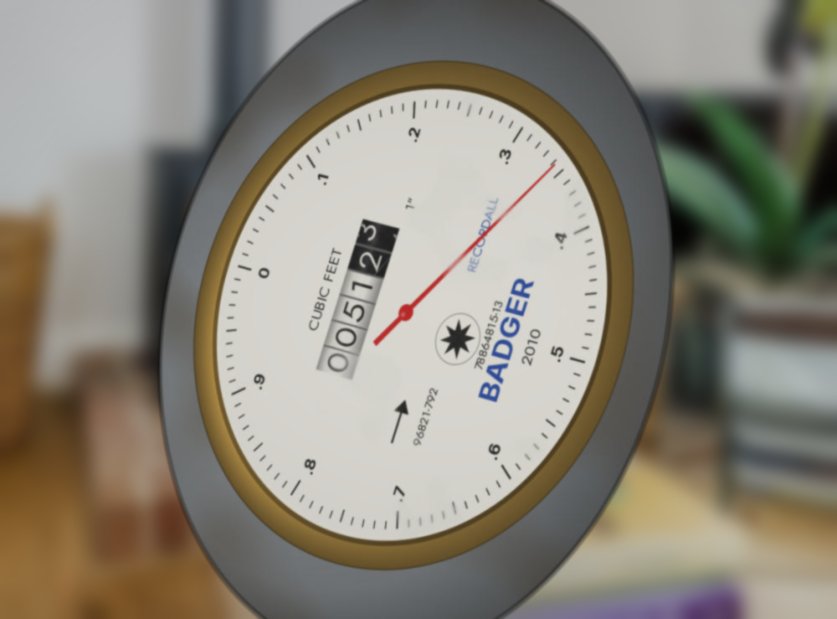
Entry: **5123.34** ft³
